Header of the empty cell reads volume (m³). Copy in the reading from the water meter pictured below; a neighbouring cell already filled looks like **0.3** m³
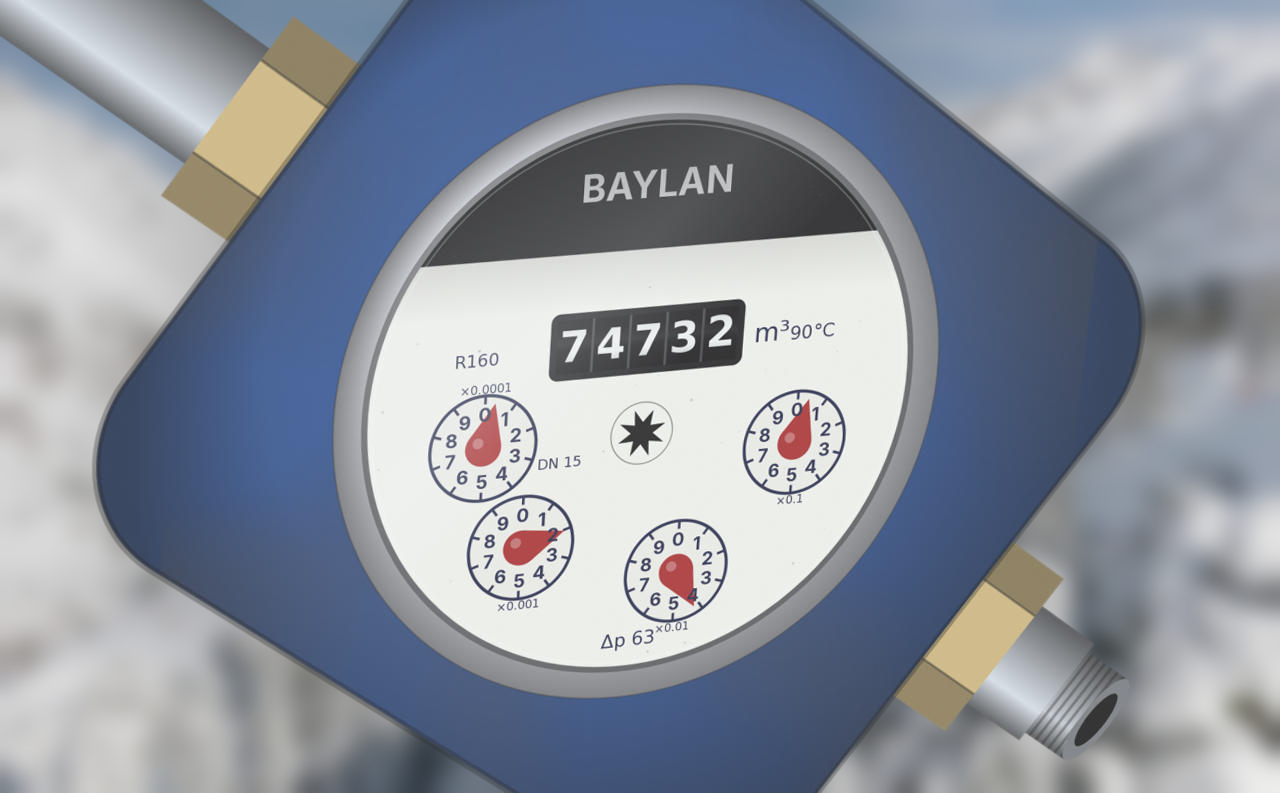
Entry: **74732.0420** m³
